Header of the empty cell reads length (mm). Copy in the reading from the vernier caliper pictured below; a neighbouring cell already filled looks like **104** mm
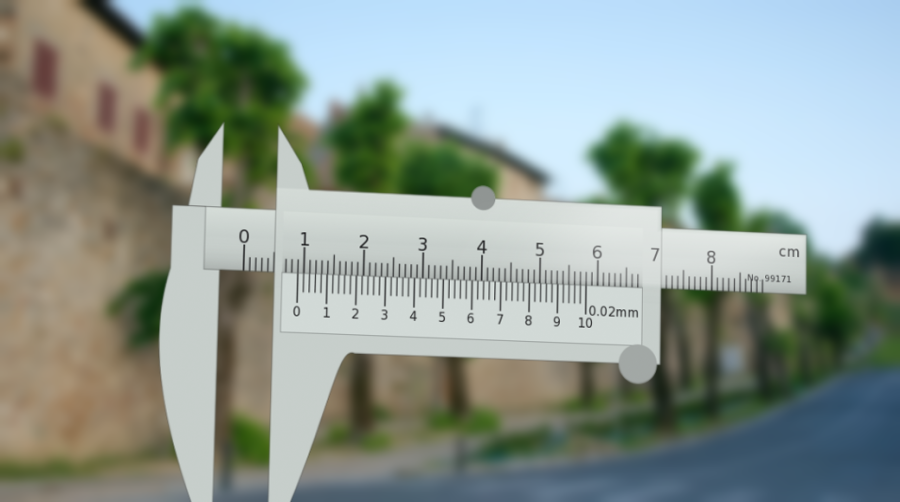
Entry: **9.0** mm
